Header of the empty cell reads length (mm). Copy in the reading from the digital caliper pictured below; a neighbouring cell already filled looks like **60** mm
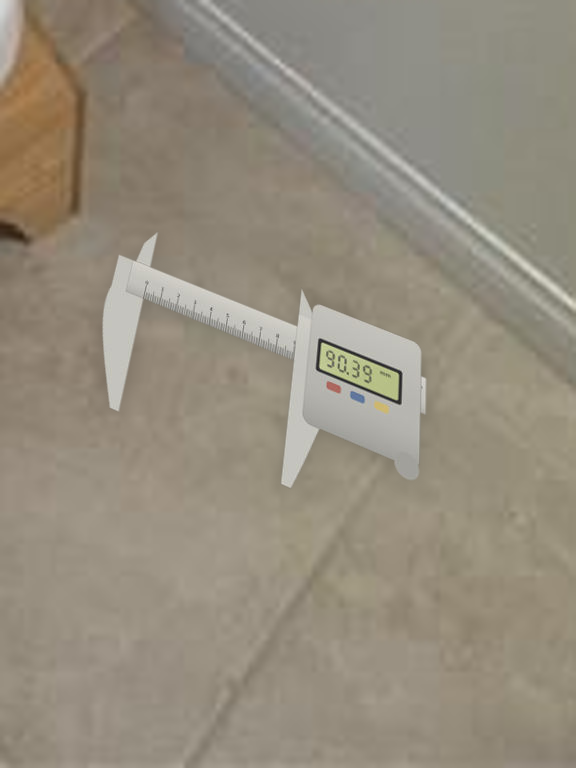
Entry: **90.39** mm
